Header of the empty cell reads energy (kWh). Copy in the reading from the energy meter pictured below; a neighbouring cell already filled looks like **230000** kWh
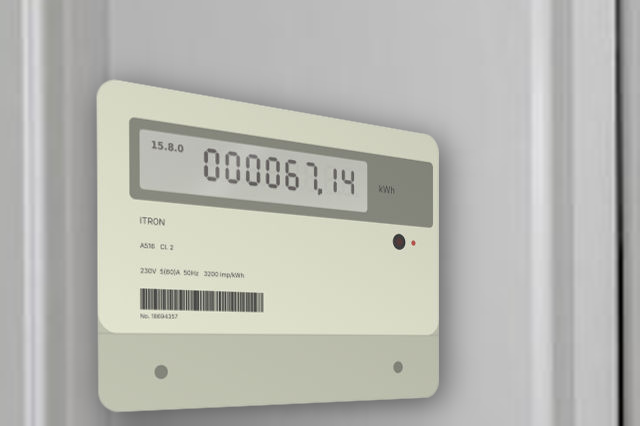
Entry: **67.14** kWh
